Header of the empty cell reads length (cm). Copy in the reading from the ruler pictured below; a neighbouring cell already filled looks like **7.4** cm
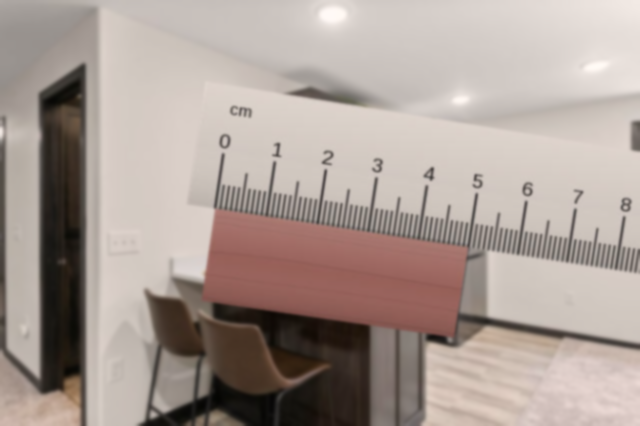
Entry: **5** cm
